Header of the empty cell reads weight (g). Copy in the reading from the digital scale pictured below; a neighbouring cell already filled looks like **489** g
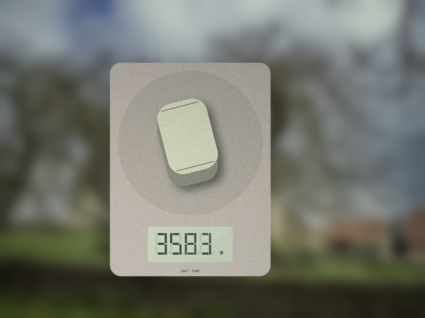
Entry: **3583** g
